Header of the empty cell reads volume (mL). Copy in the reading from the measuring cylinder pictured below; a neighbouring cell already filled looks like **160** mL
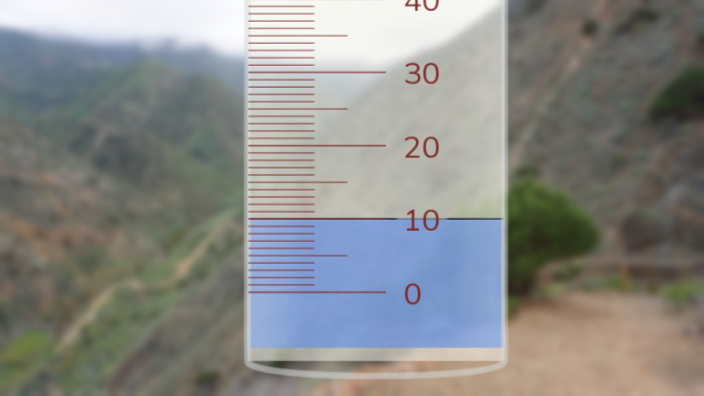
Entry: **10** mL
